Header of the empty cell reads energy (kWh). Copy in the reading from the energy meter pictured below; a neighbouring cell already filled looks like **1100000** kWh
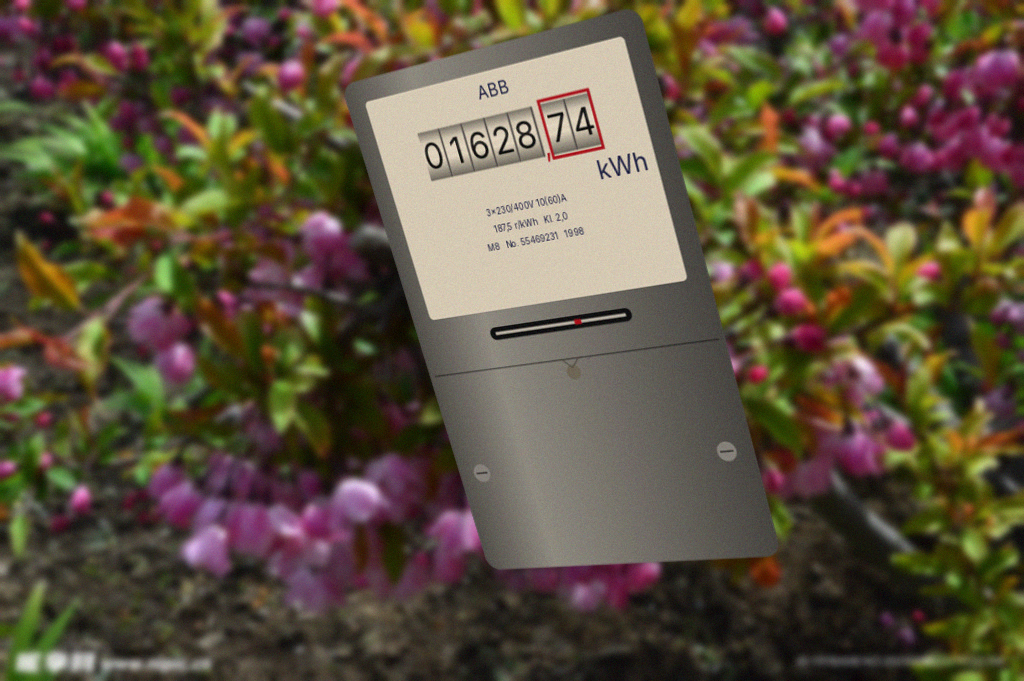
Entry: **1628.74** kWh
